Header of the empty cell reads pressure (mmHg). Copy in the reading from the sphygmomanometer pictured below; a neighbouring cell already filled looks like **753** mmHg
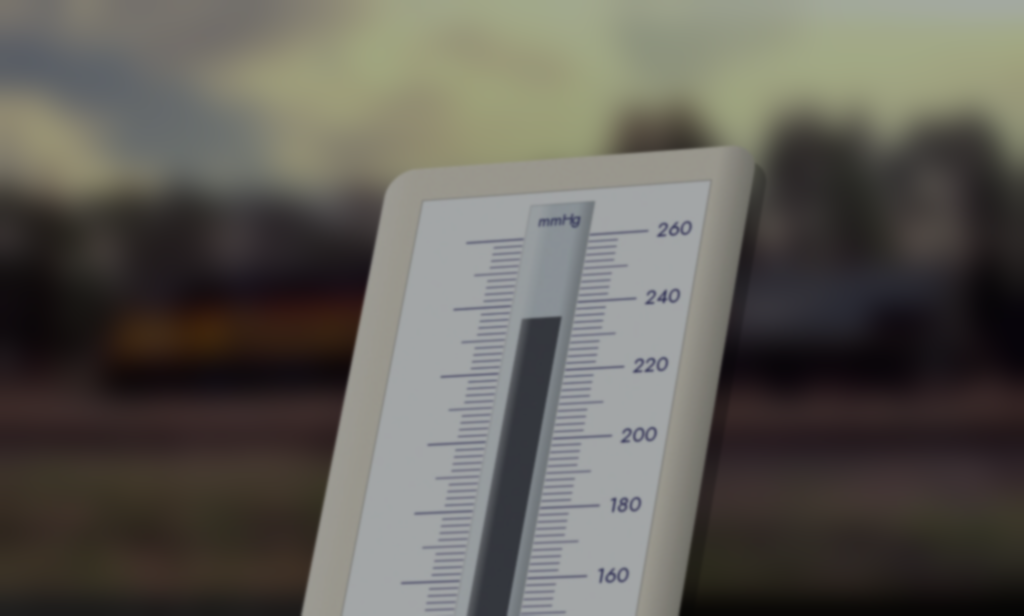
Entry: **236** mmHg
